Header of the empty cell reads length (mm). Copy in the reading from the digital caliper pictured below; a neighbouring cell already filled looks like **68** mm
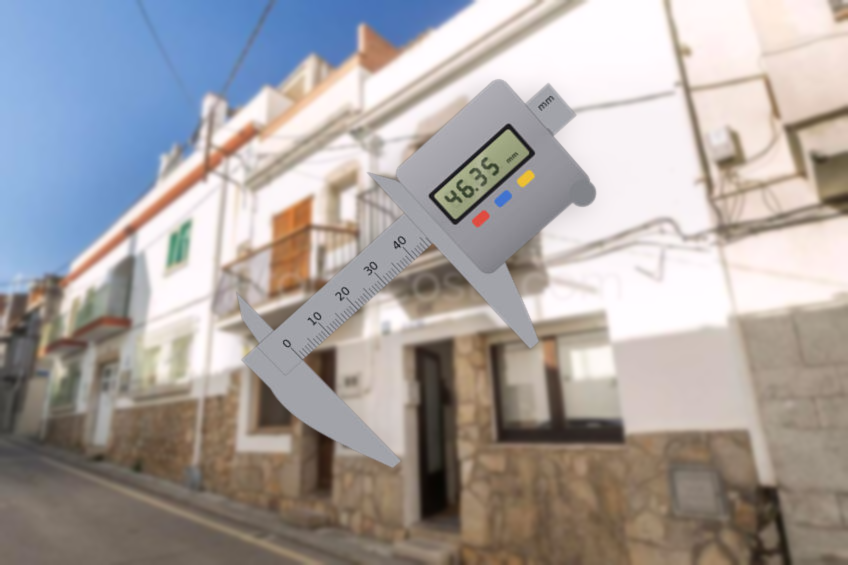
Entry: **46.35** mm
